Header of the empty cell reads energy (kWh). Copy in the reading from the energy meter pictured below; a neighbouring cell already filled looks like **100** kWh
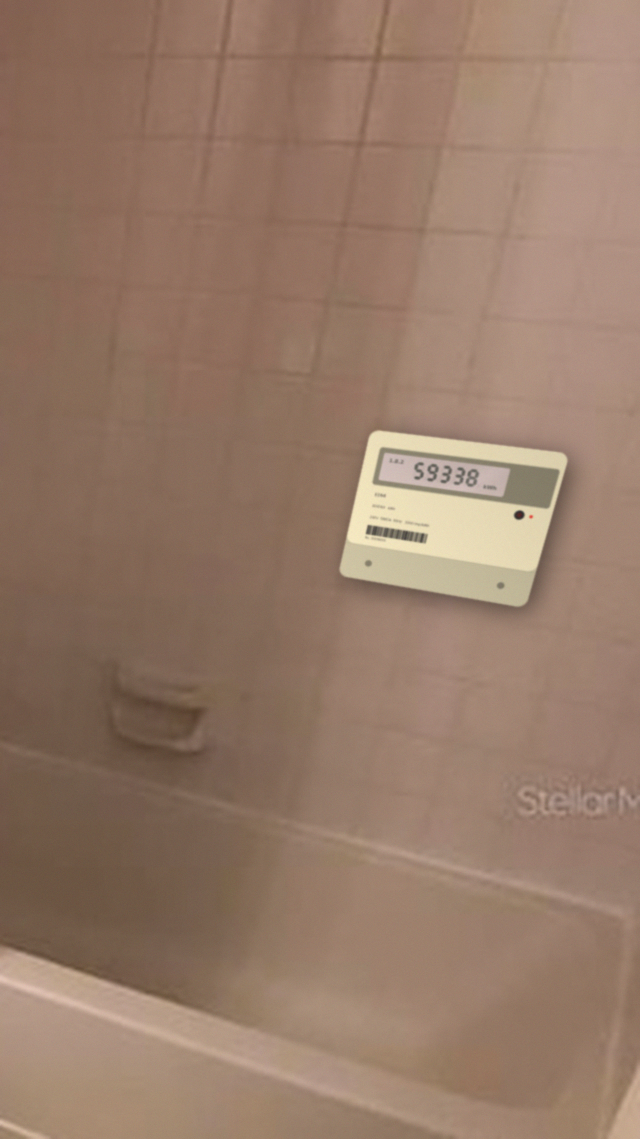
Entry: **59338** kWh
